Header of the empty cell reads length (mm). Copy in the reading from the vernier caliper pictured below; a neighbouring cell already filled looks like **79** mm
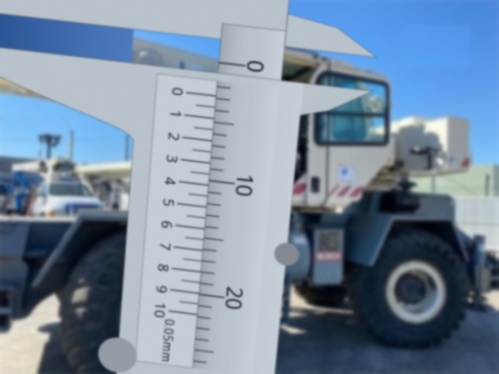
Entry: **2.8** mm
